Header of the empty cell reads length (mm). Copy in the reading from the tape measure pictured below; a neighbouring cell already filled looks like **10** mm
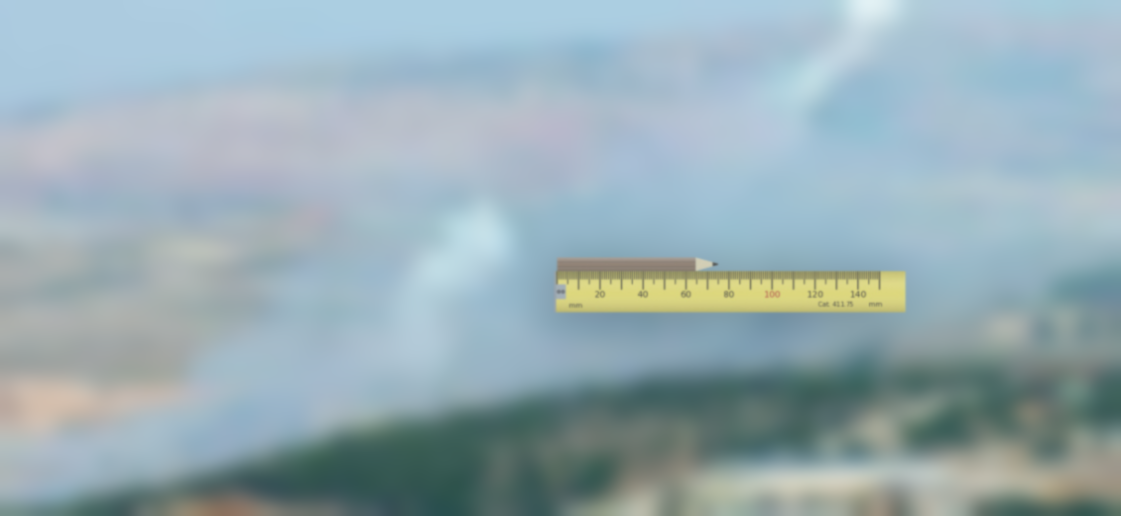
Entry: **75** mm
